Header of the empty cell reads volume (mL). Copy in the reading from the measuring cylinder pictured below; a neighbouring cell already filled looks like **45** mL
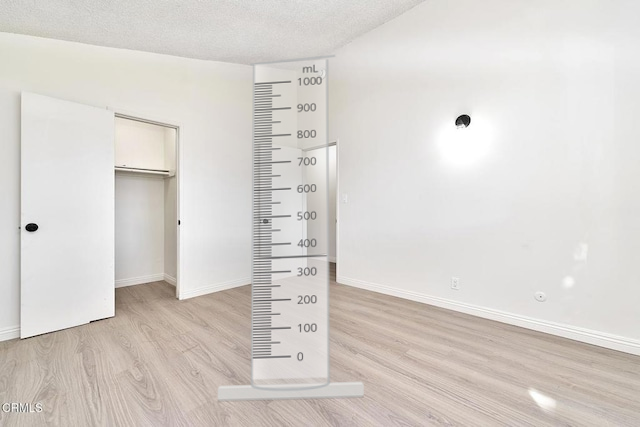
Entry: **350** mL
